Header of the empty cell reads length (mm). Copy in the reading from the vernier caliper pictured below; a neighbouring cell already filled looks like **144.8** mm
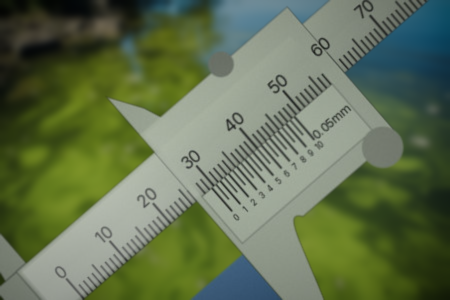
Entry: **29.5** mm
